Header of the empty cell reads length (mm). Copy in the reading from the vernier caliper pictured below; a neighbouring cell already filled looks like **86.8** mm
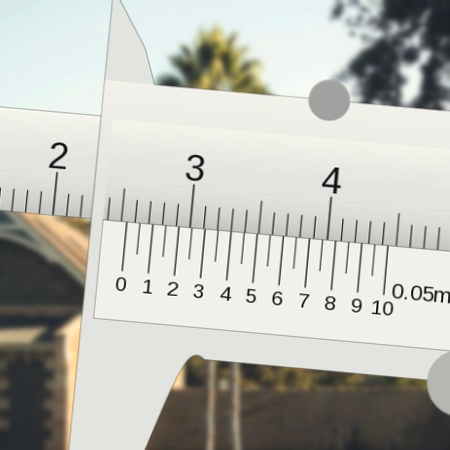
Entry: **25.4** mm
